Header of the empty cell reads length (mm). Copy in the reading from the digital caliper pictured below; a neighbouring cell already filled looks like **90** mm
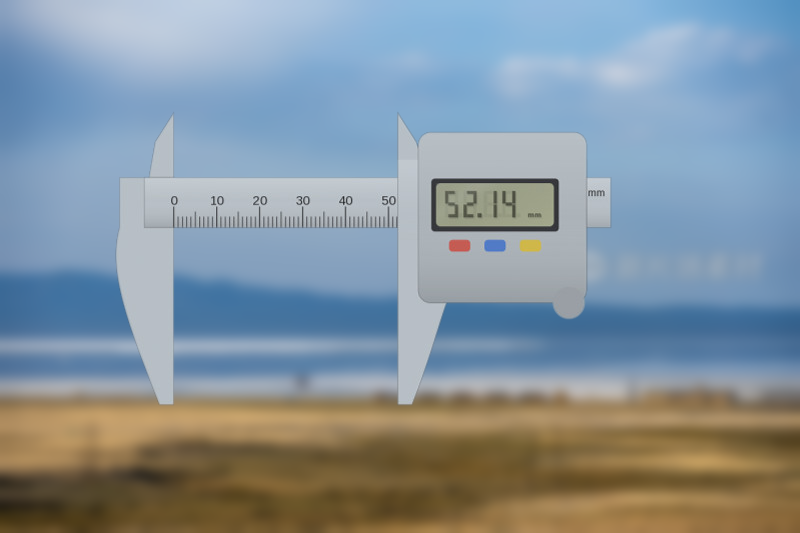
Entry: **52.14** mm
